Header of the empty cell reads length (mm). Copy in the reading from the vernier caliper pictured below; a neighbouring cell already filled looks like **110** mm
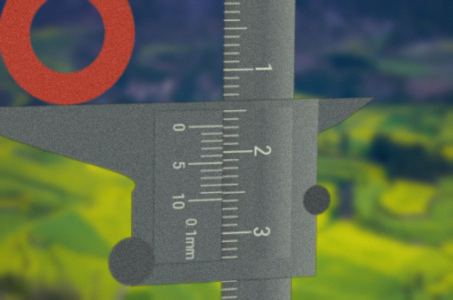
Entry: **16.8** mm
